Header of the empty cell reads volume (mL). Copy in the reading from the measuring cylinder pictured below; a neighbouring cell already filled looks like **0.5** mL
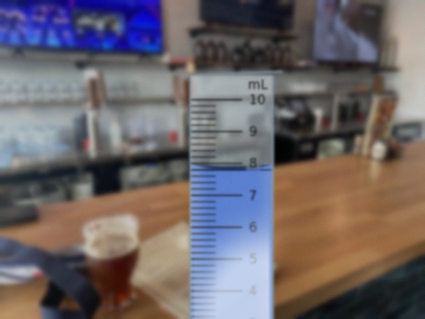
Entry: **7.8** mL
